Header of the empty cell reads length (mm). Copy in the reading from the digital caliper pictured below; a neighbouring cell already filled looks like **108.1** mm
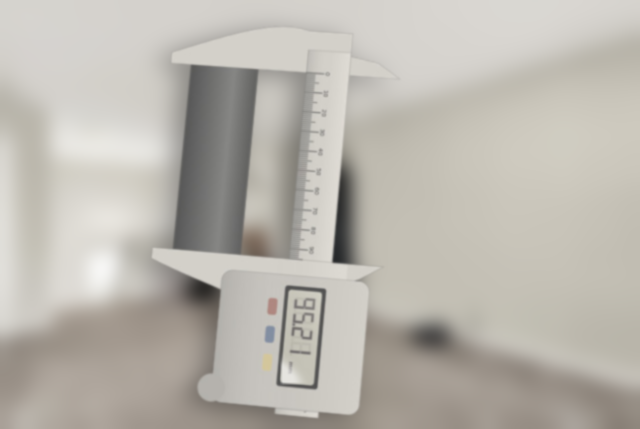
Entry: **95.21** mm
